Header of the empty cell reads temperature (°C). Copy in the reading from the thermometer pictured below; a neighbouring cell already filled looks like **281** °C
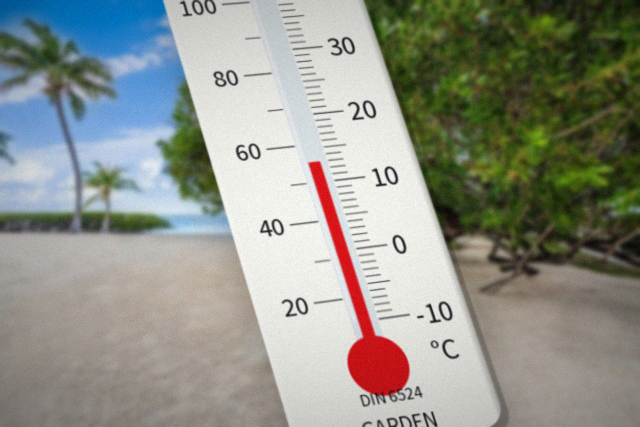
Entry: **13** °C
